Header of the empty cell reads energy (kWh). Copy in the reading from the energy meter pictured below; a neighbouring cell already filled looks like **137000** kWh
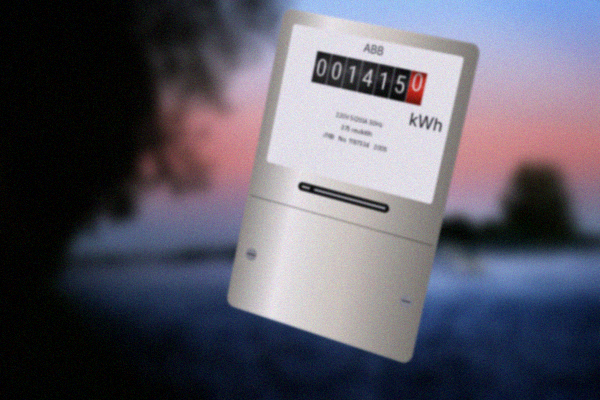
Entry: **1415.0** kWh
